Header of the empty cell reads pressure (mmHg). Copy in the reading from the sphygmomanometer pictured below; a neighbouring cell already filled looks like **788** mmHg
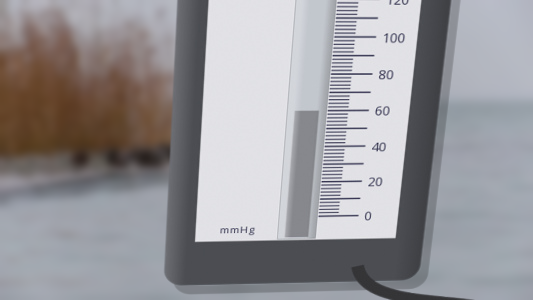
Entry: **60** mmHg
